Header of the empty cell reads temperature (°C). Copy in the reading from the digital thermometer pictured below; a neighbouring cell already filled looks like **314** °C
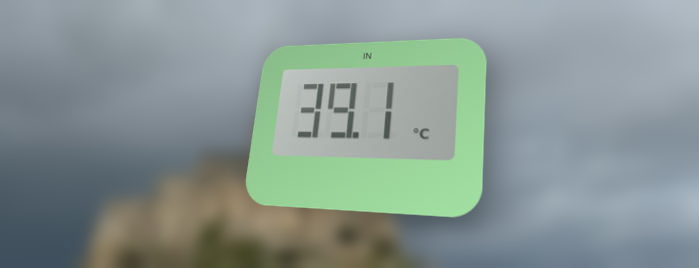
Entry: **39.1** °C
